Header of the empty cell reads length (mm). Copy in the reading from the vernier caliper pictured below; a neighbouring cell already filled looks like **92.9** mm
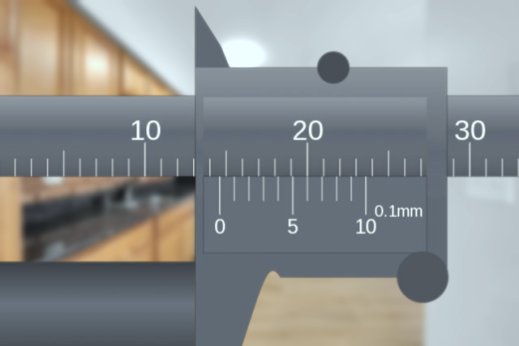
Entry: **14.6** mm
